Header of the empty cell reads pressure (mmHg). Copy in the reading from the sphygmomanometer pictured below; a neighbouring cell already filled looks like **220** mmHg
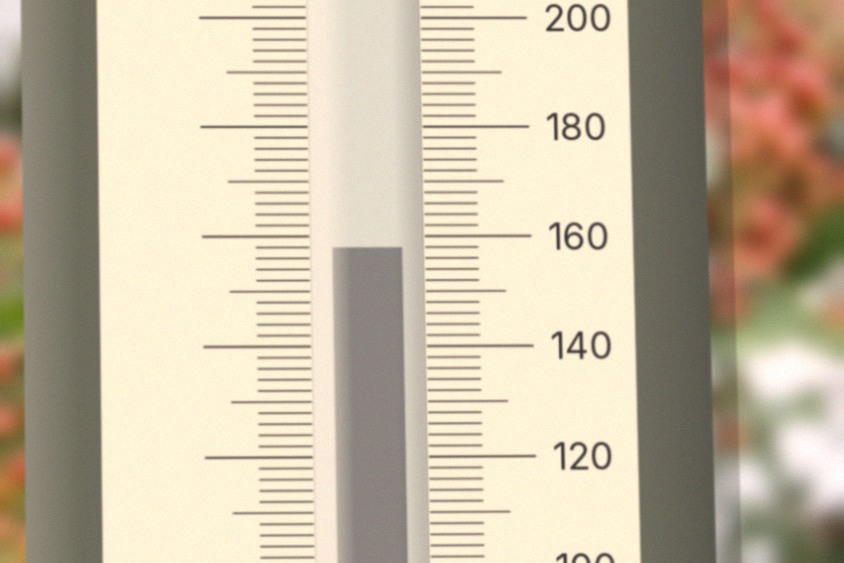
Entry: **158** mmHg
